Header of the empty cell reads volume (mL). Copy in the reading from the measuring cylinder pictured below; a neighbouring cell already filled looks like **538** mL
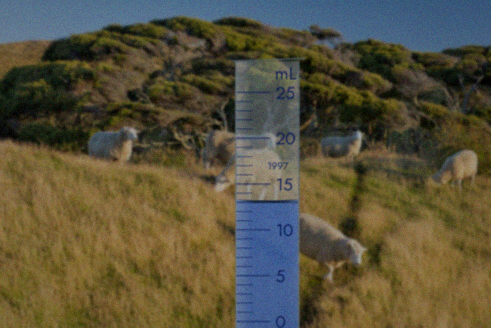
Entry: **13** mL
